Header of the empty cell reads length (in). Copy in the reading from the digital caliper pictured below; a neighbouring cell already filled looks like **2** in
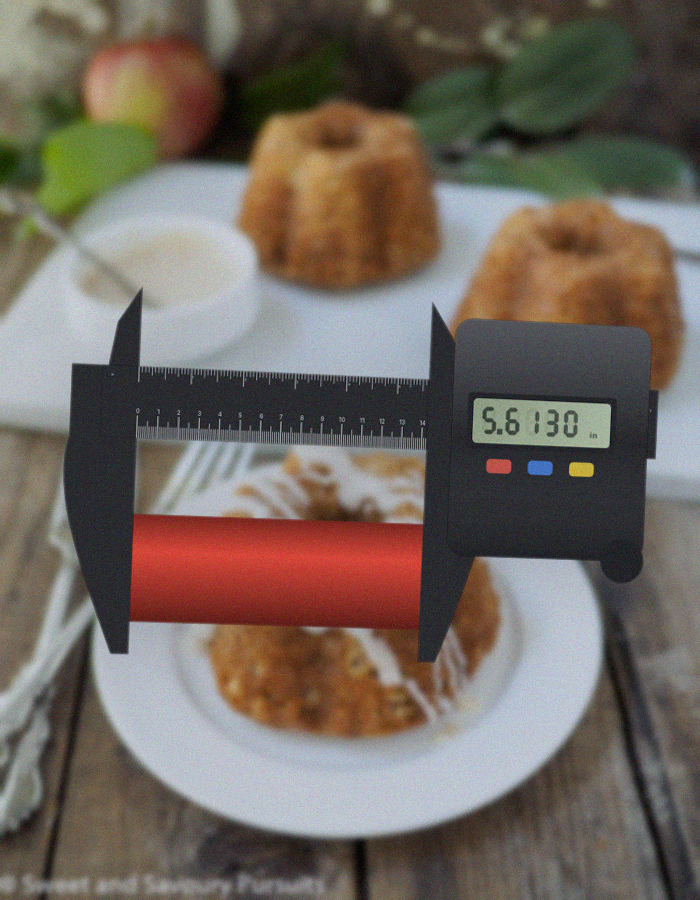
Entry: **5.6130** in
